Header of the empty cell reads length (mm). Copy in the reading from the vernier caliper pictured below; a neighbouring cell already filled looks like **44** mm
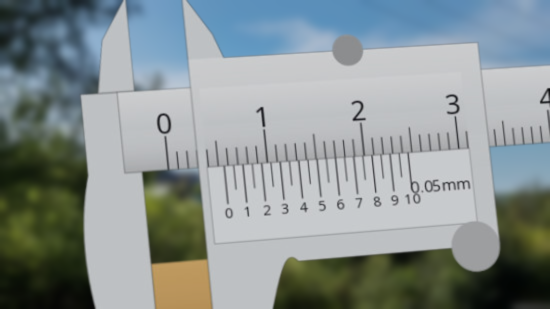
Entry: **5.6** mm
